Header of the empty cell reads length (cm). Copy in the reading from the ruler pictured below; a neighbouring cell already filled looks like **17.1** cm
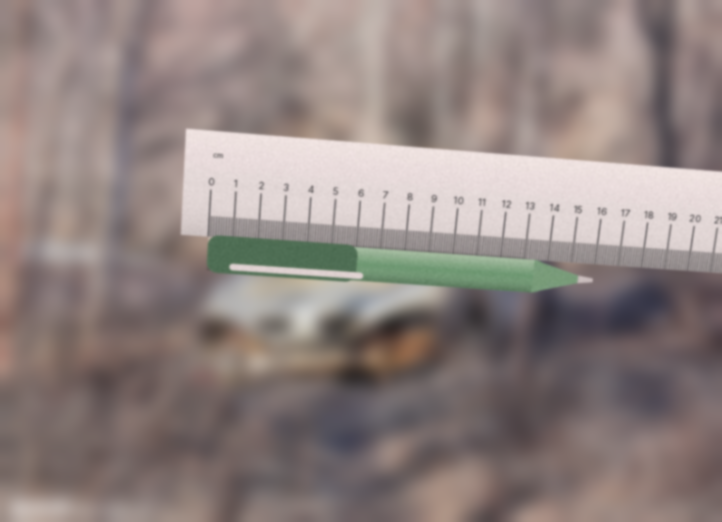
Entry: **16** cm
